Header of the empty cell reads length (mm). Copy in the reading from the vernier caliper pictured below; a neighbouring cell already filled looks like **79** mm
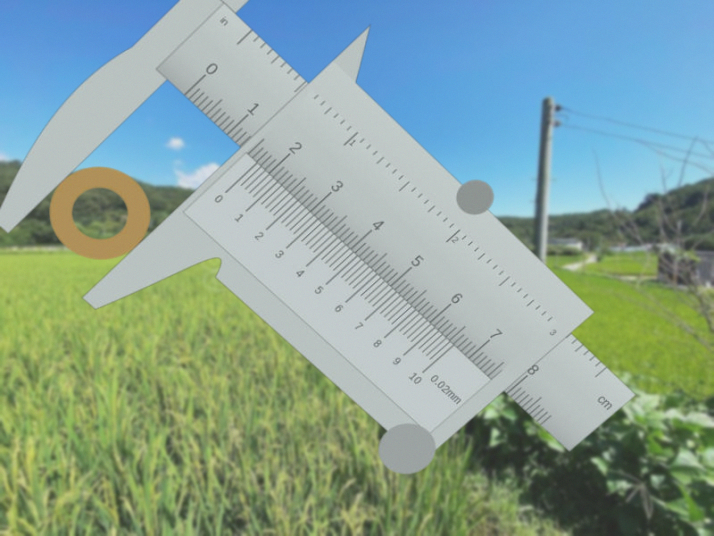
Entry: **17.2** mm
